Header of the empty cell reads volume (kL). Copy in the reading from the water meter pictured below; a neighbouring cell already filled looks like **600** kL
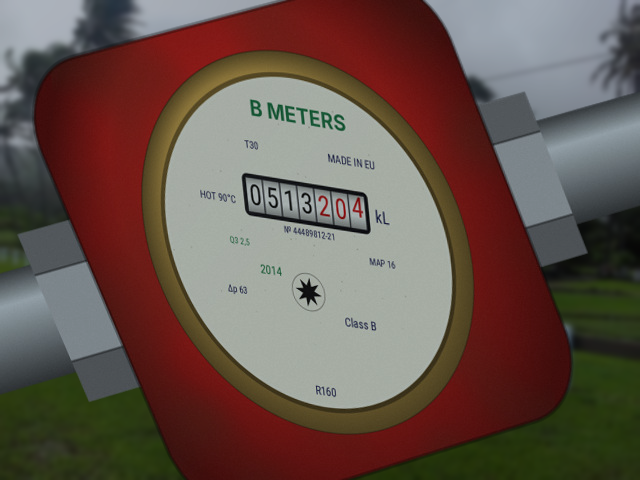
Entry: **513.204** kL
